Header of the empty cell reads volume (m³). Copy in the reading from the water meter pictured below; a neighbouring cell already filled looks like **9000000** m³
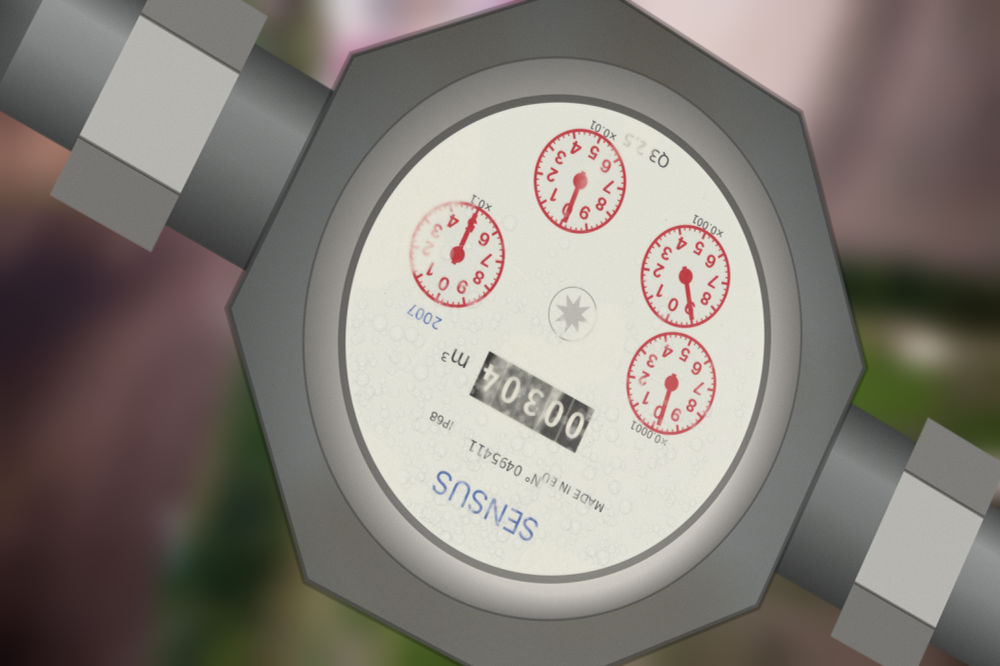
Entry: **304.4989** m³
